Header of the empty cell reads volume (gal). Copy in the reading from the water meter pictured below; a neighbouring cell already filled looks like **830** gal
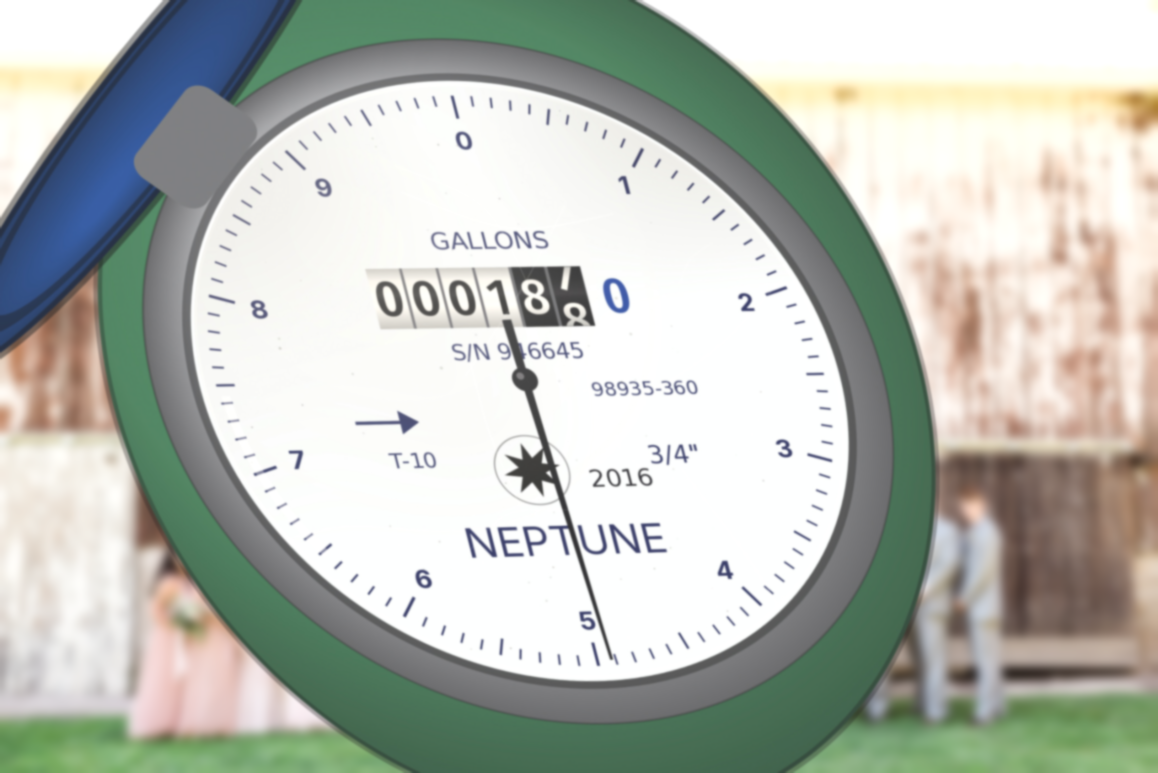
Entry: **1874.9** gal
